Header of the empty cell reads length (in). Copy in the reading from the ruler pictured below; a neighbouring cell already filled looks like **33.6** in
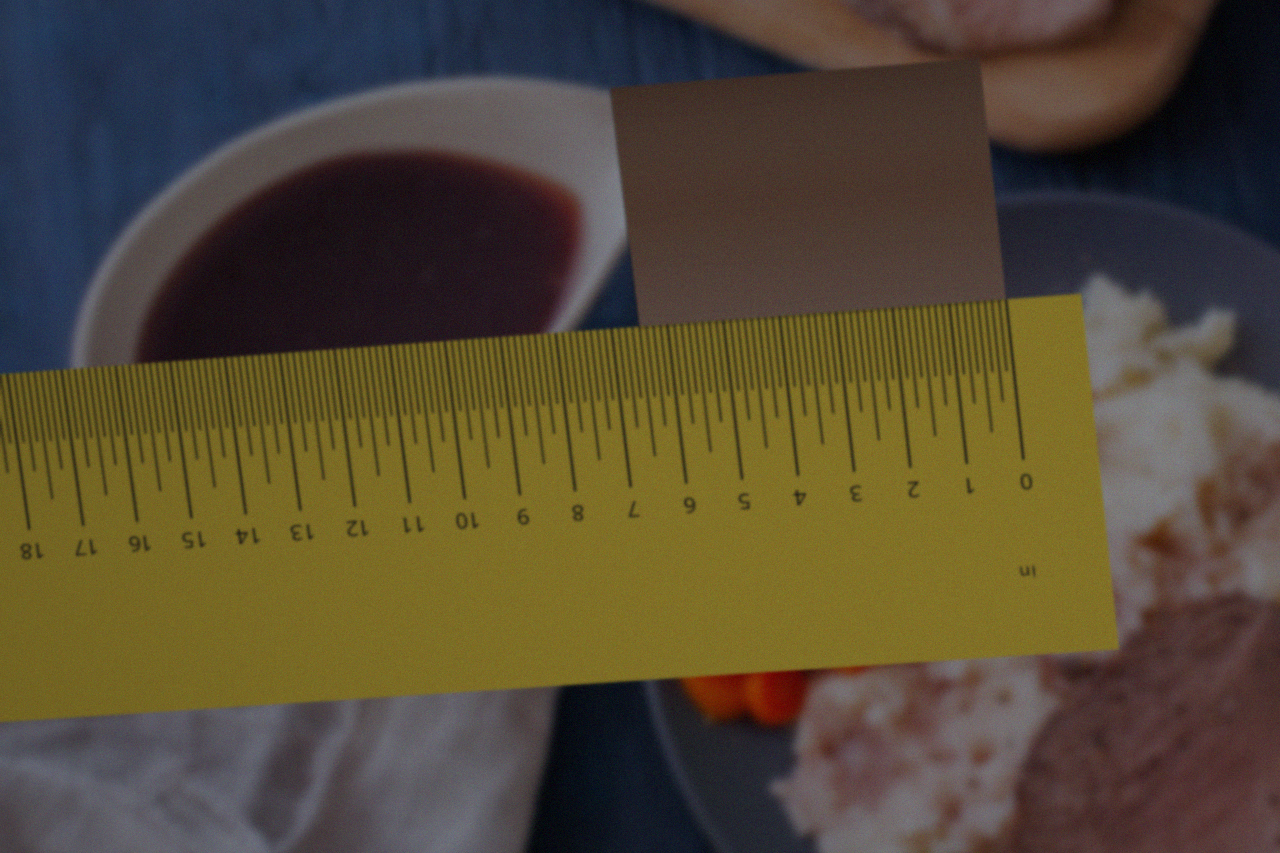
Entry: **6.5** in
